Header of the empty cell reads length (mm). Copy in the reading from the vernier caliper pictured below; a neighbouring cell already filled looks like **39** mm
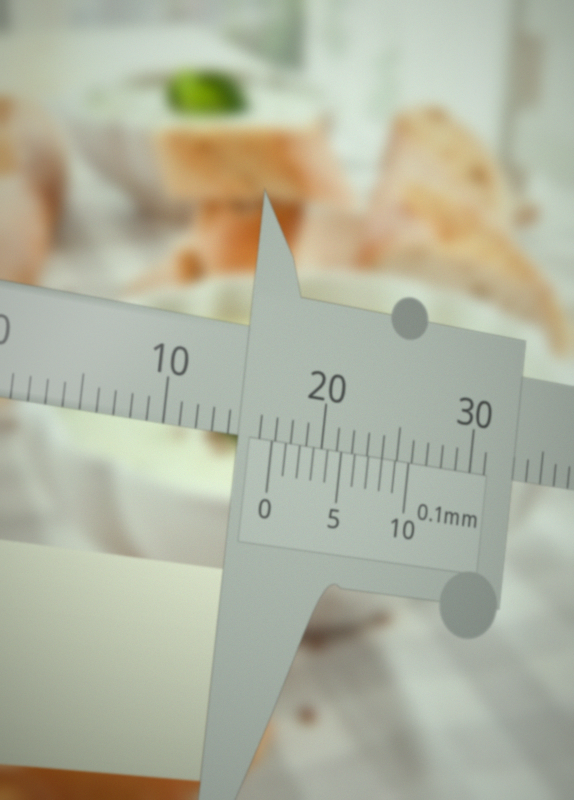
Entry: **16.8** mm
